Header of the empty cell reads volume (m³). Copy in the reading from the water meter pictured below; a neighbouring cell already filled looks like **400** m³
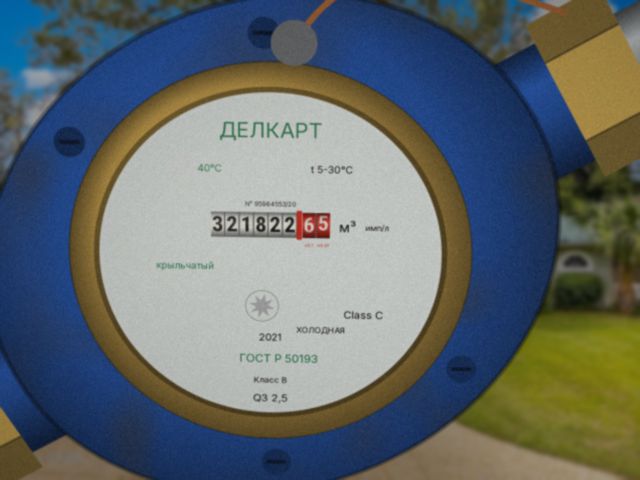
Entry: **321822.65** m³
